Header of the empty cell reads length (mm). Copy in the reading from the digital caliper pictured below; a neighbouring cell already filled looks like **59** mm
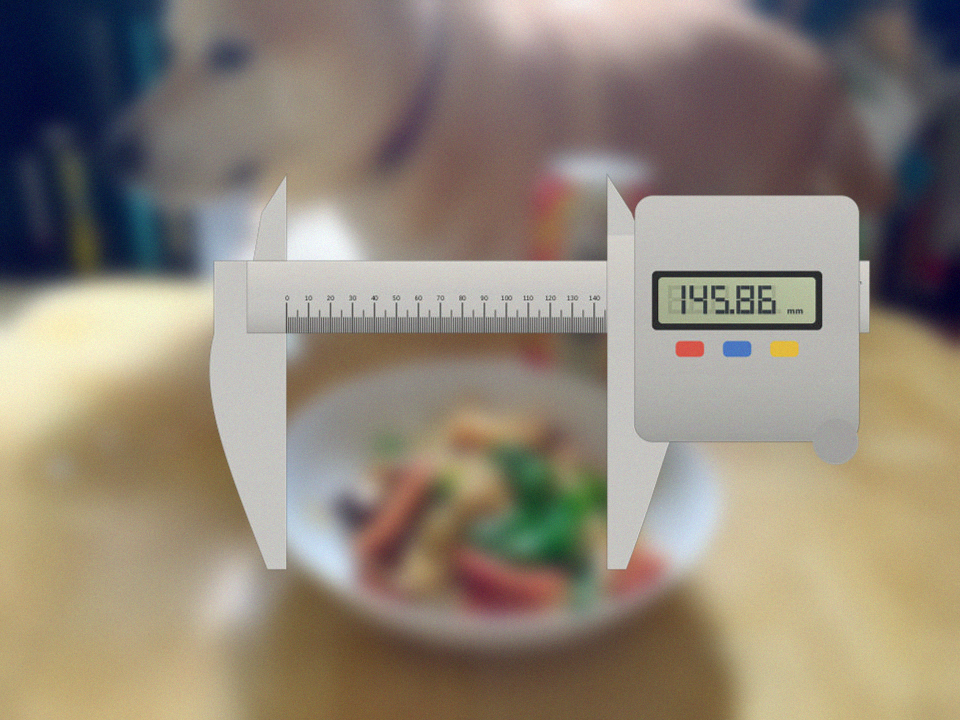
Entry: **145.86** mm
